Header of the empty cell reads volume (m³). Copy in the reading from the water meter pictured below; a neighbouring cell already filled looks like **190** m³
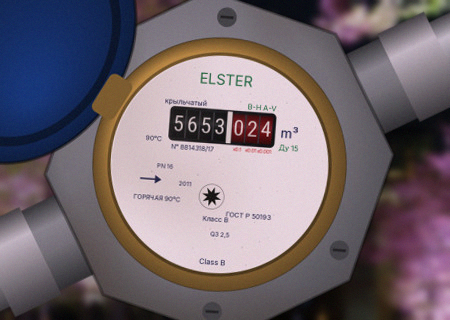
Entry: **5653.024** m³
